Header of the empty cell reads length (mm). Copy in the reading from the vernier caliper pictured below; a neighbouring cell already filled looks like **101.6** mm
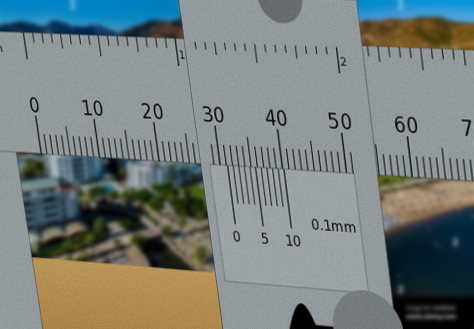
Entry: **31.2** mm
